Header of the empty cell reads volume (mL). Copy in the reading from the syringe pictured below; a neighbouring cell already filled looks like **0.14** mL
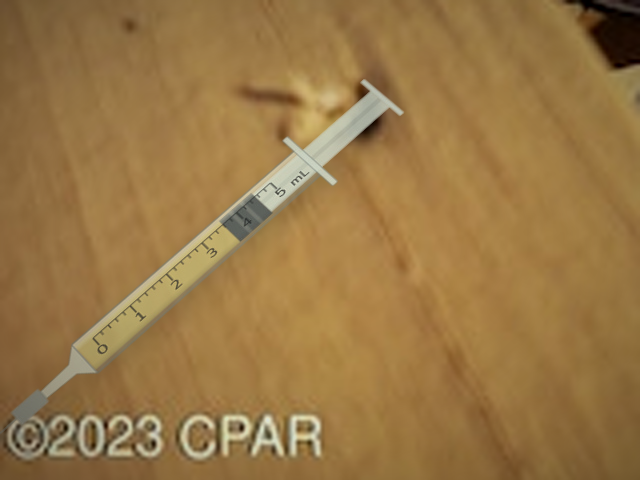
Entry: **3.6** mL
